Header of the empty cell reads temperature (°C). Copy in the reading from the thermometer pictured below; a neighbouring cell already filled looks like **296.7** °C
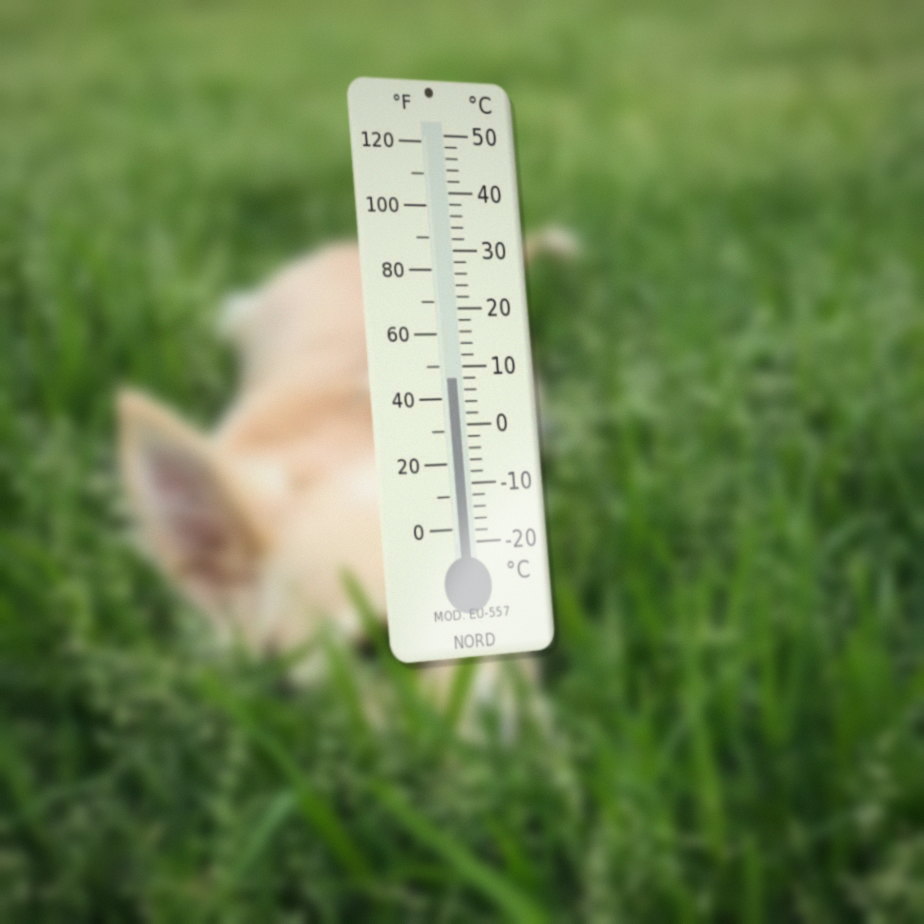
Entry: **8** °C
